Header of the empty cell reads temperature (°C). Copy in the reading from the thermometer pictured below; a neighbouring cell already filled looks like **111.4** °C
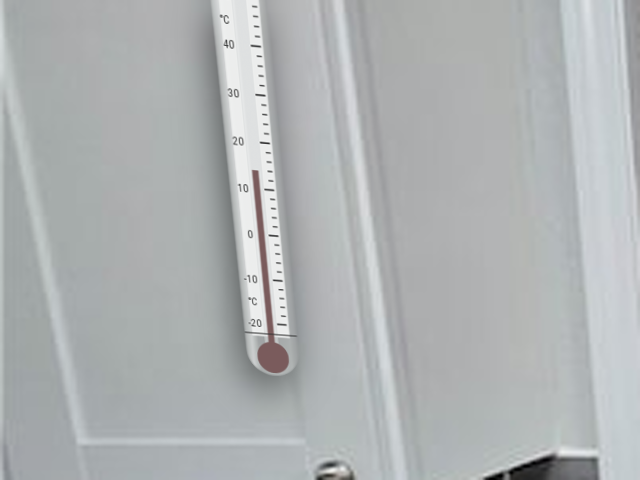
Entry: **14** °C
